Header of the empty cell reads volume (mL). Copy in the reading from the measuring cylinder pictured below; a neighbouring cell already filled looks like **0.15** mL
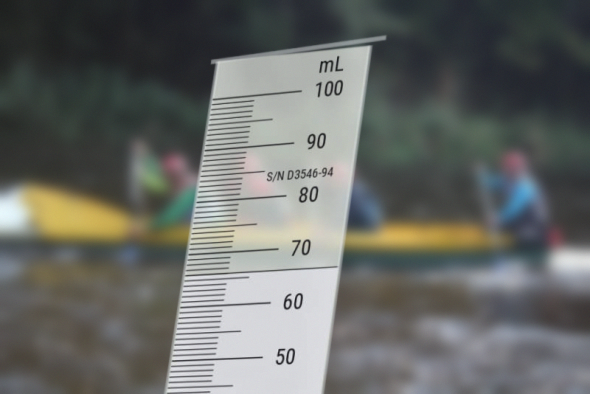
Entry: **66** mL
